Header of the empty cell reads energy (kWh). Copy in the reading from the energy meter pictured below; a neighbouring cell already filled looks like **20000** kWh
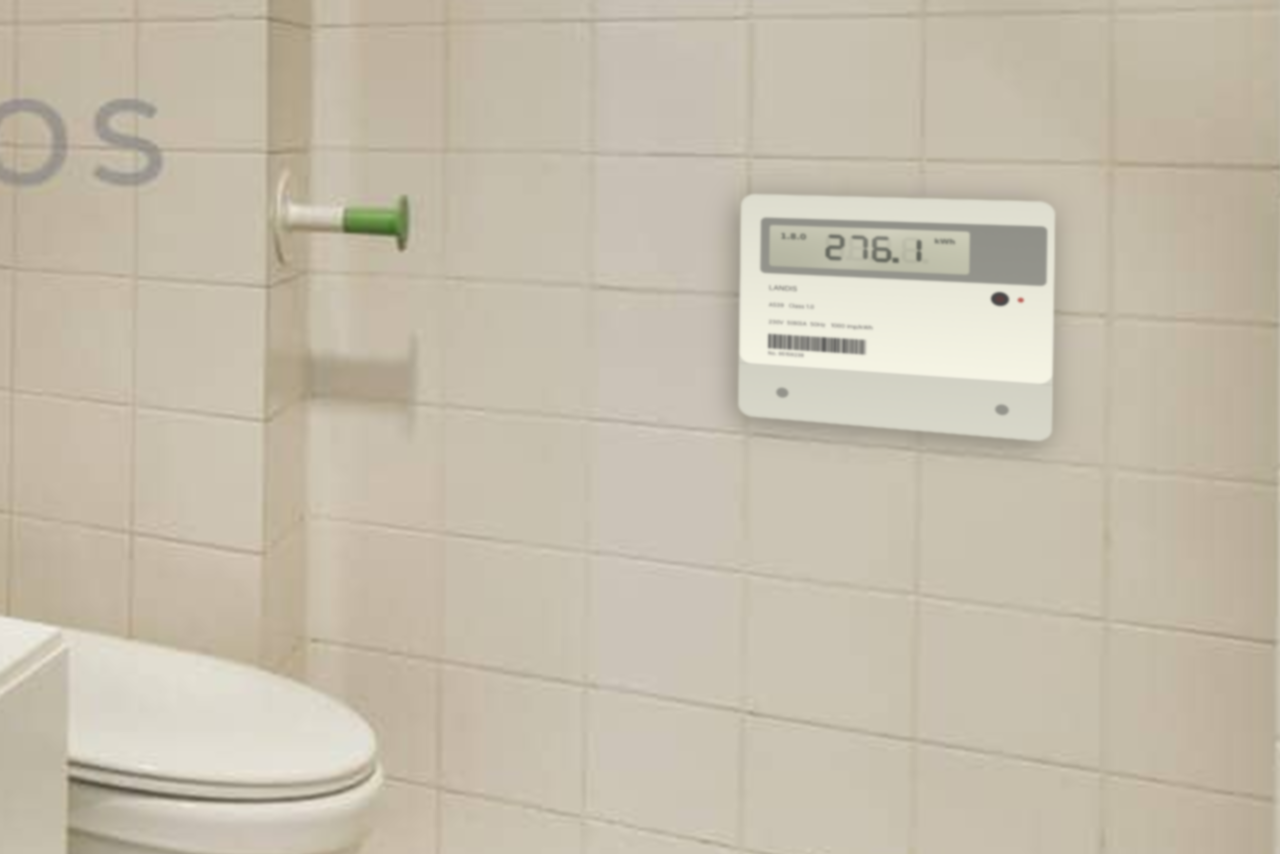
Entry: **276.1** kWh
